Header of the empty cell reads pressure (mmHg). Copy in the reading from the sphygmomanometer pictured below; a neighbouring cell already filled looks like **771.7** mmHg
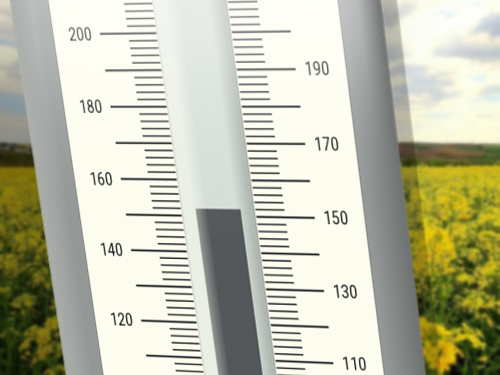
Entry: **152** mmHg
